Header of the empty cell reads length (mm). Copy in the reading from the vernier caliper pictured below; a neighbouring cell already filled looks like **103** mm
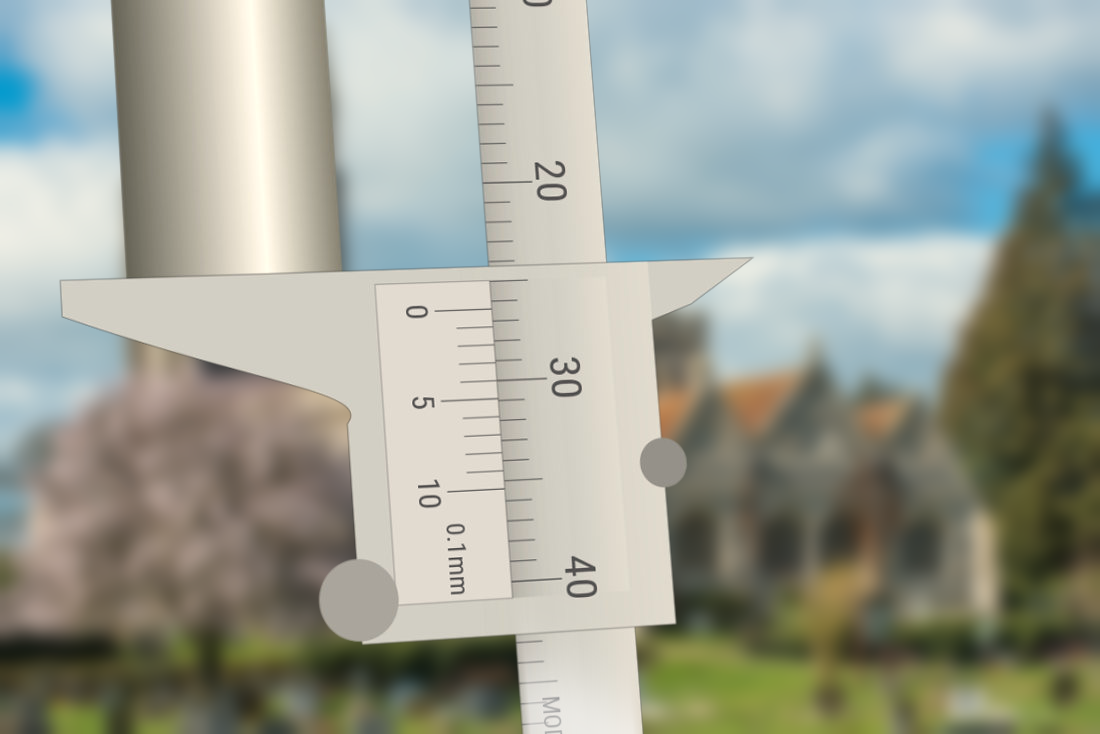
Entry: **26.4** mm
